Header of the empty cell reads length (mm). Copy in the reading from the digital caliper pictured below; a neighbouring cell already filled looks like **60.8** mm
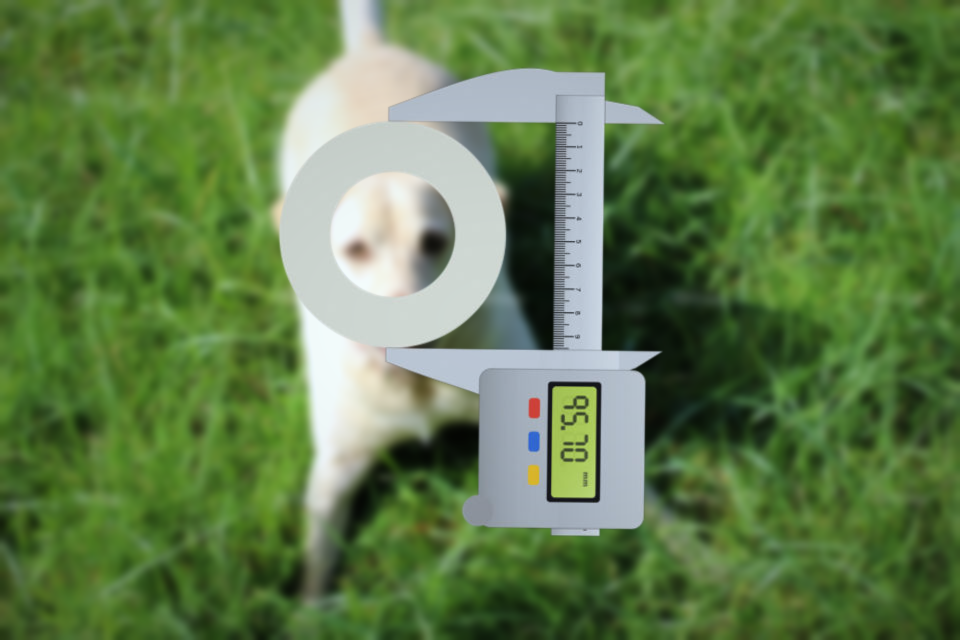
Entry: **95.70** mm
